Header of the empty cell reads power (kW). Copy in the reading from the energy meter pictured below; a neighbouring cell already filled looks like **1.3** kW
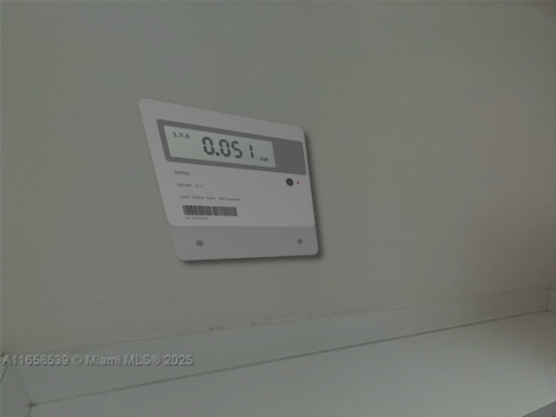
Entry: **0.051** kW
